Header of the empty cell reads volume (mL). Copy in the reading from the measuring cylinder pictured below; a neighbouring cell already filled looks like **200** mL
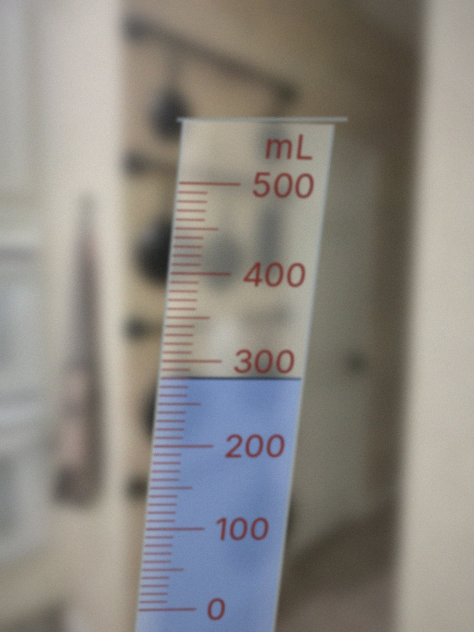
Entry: **280** mL
